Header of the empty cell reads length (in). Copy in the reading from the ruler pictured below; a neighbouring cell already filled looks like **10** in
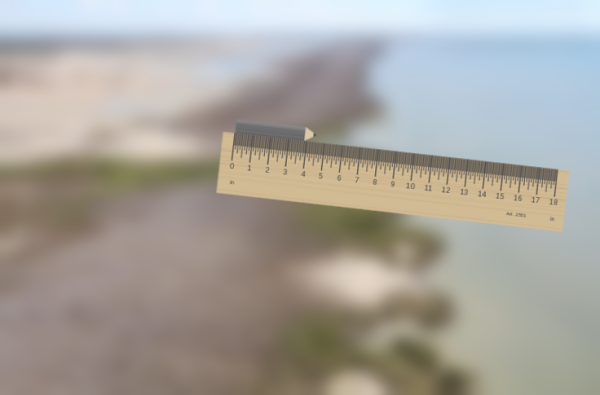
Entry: **4.5** in
